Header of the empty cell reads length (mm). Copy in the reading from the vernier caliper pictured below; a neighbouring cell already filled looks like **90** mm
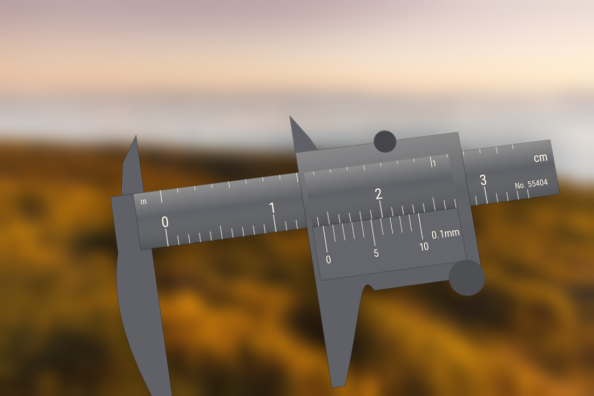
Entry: **14.4** mm
